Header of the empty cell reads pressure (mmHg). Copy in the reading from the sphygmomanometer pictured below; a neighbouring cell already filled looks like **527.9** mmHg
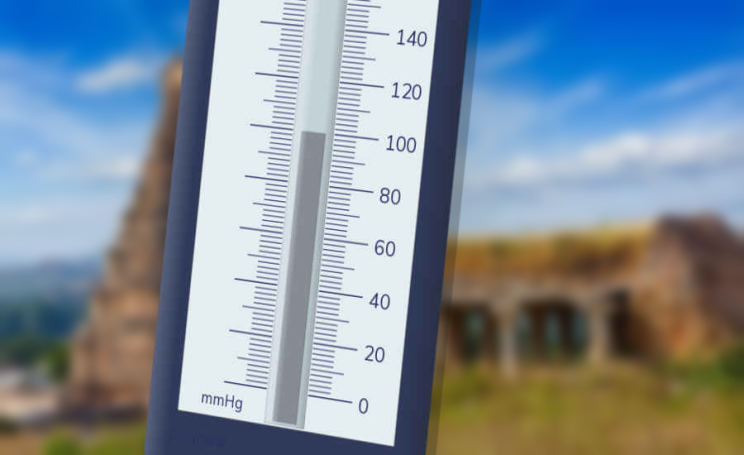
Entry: **100** mmHg
